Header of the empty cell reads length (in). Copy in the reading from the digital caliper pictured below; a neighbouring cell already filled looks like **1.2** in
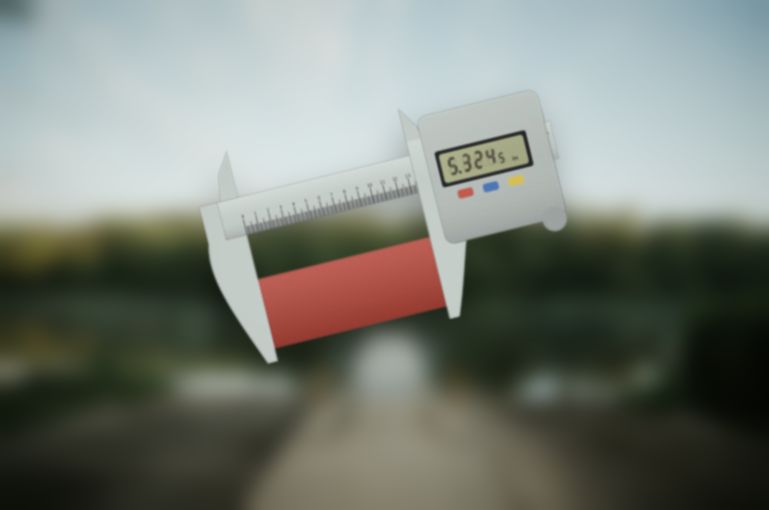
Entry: **5.3245** in
